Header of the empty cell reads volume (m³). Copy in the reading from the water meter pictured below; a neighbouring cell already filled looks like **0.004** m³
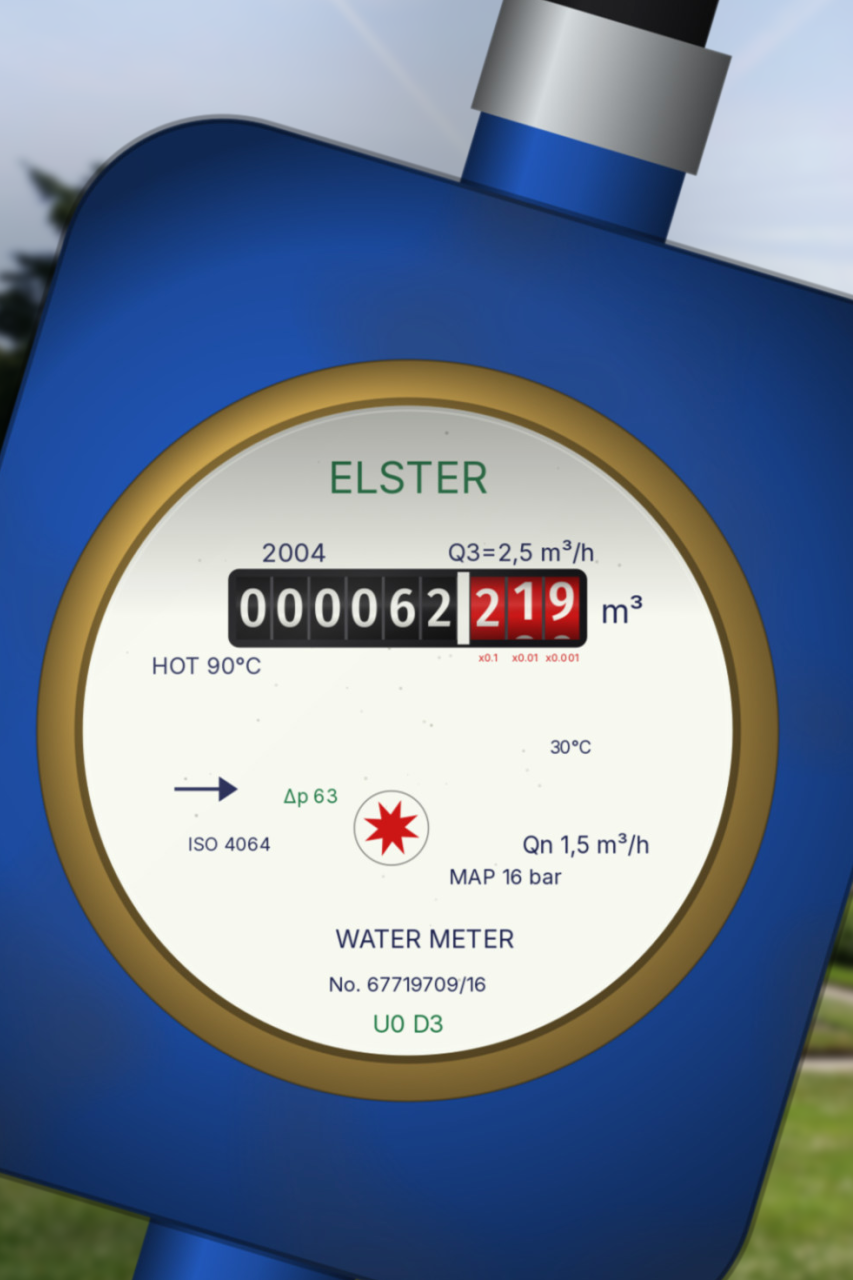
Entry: **62.219** m³
